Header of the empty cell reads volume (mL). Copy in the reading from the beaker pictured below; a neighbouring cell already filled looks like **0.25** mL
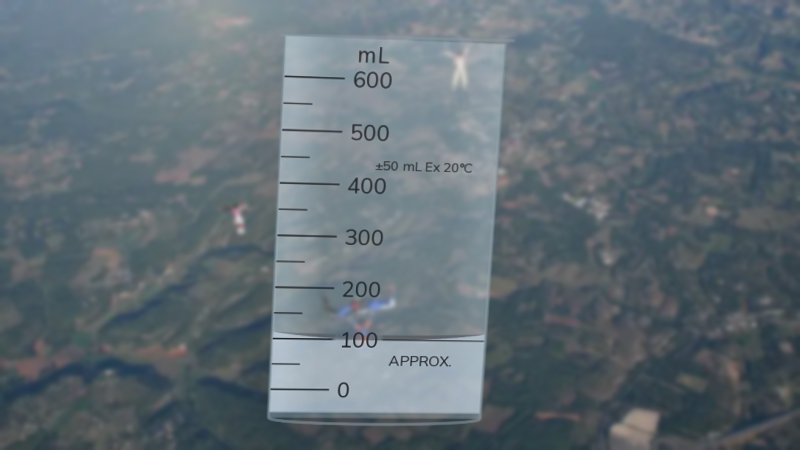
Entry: **100** mL
